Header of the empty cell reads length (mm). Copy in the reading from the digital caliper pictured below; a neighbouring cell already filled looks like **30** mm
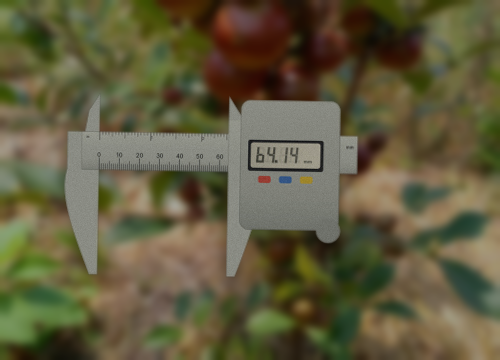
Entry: **64.14** mm
